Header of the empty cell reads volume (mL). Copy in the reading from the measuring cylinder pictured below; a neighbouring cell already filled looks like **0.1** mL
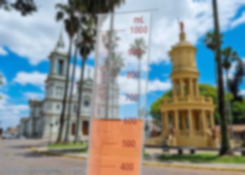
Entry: **600** mL
